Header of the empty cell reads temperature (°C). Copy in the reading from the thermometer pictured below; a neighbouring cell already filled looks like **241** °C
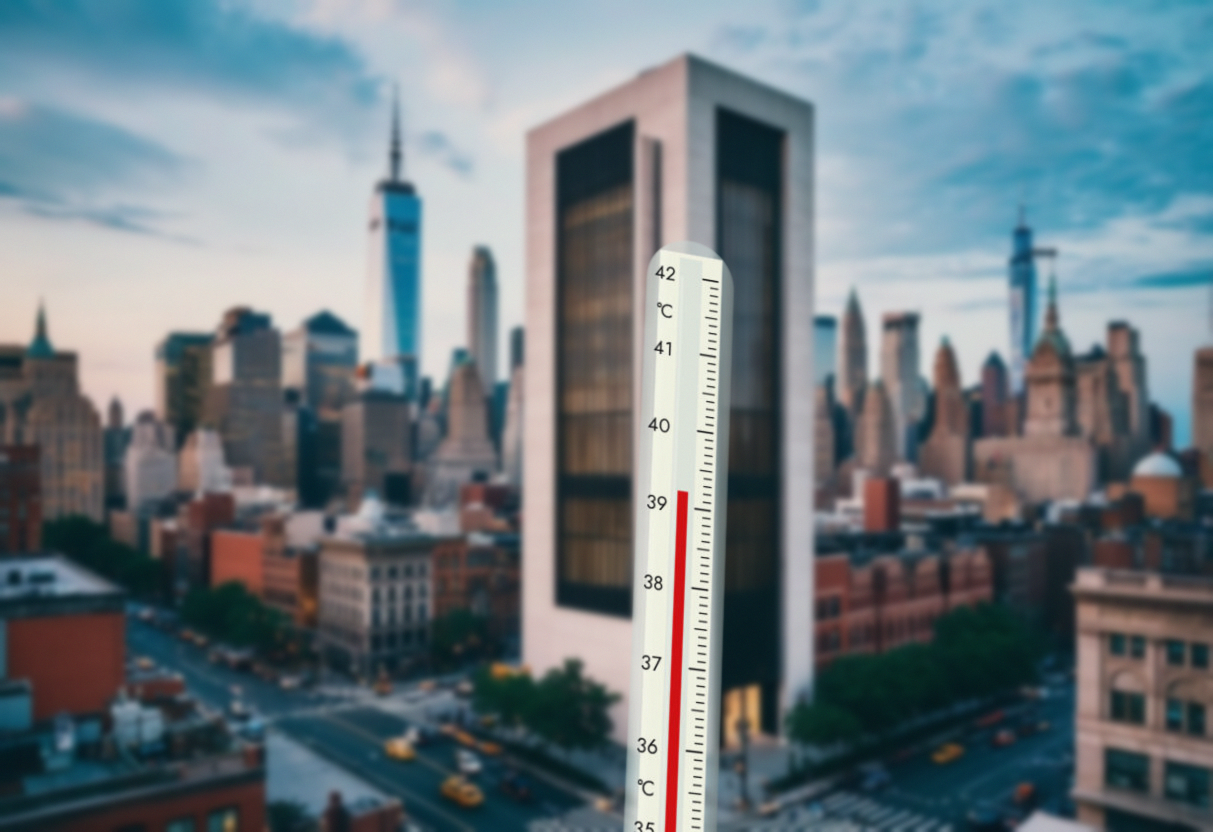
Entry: **39.2** °C
